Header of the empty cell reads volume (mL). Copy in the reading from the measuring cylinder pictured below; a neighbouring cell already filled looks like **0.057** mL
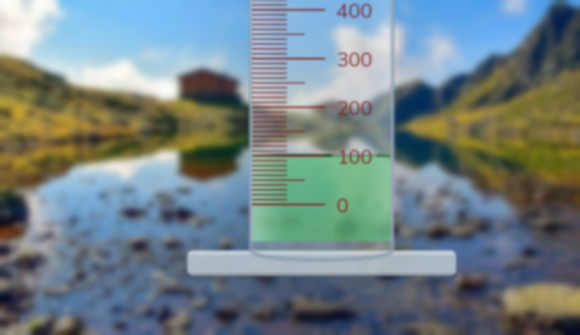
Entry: **100** mL
